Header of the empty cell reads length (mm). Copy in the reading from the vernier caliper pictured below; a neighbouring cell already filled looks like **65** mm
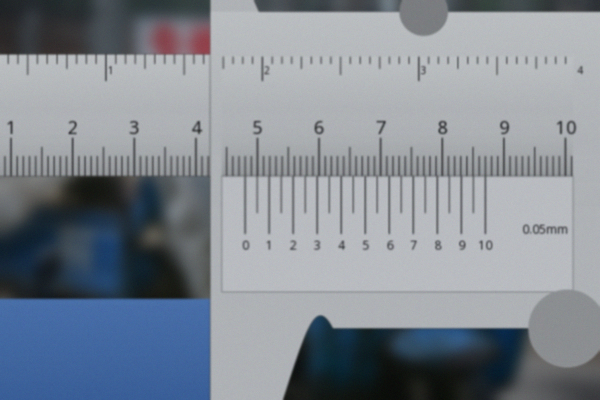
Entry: **48.0** mm
